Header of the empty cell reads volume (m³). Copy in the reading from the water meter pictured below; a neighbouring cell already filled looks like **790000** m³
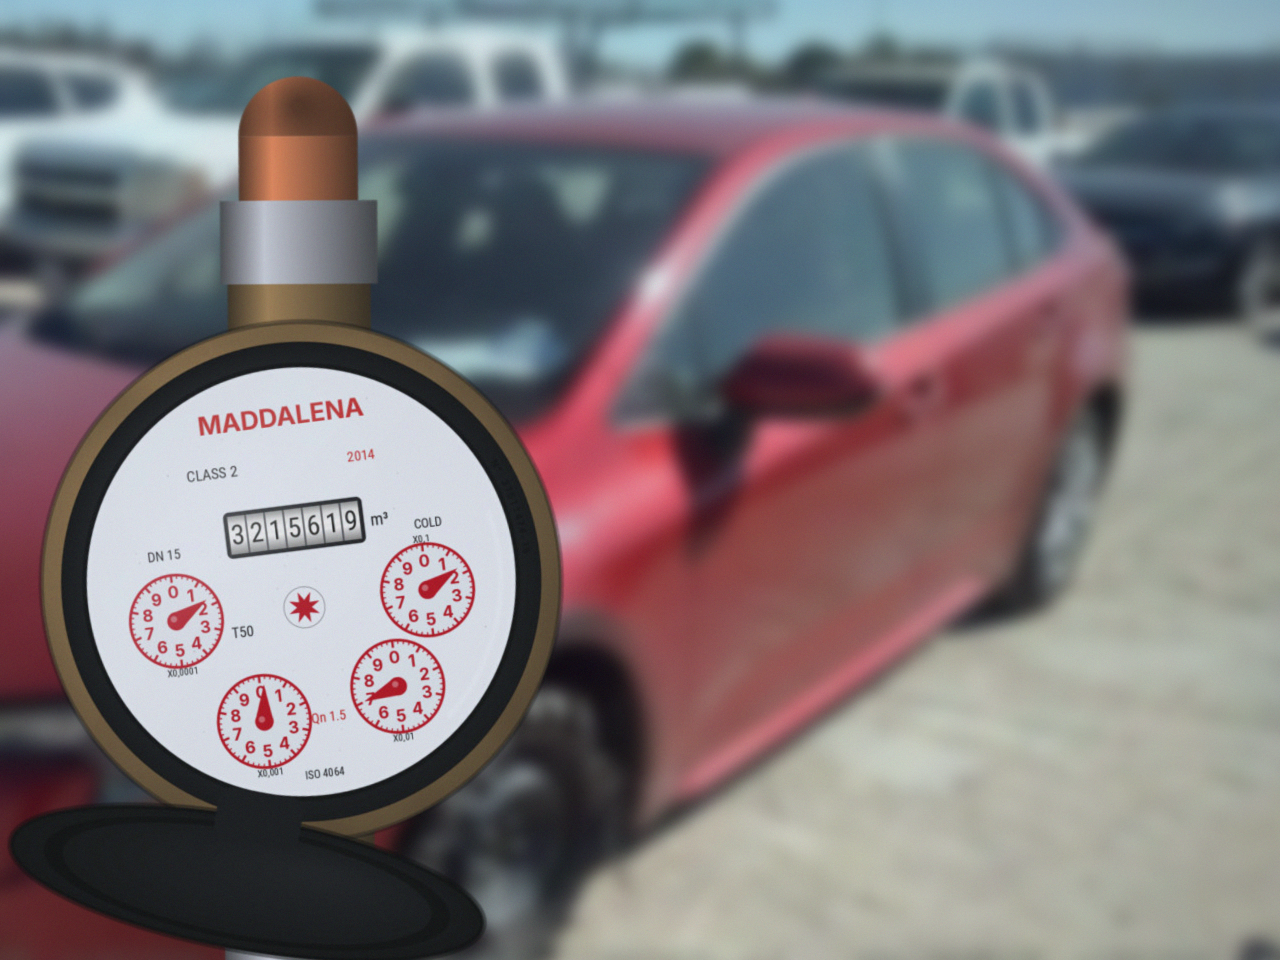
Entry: **3215619.1701** m³
